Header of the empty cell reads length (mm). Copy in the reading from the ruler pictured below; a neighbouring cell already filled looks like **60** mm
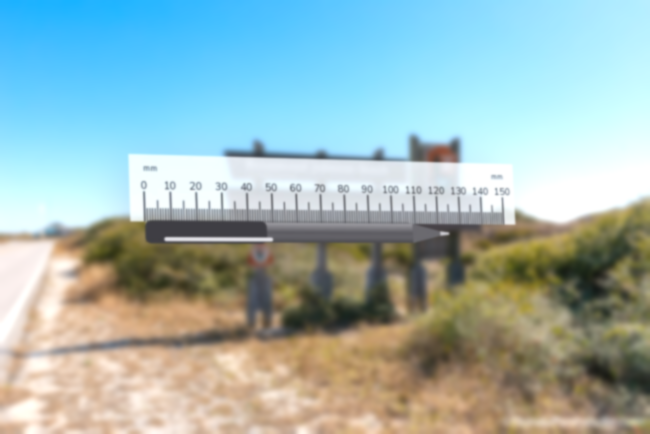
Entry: **125** mm
